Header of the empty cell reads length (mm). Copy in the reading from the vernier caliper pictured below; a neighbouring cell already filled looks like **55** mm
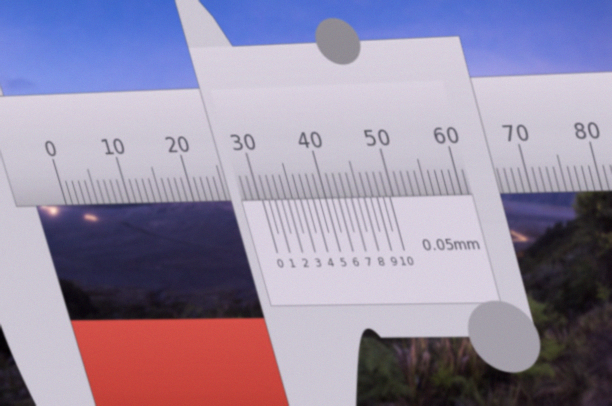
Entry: **30.5** mm
